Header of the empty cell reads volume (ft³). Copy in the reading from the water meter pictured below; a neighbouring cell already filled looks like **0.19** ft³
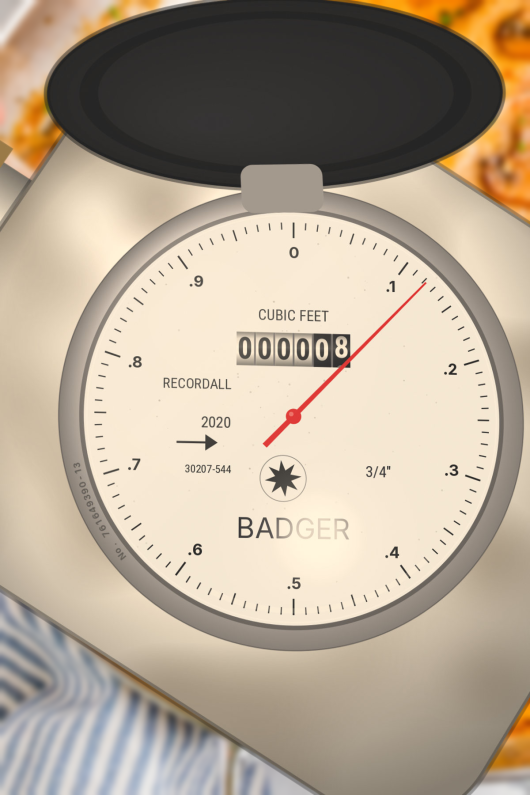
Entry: **8.12** ft³
